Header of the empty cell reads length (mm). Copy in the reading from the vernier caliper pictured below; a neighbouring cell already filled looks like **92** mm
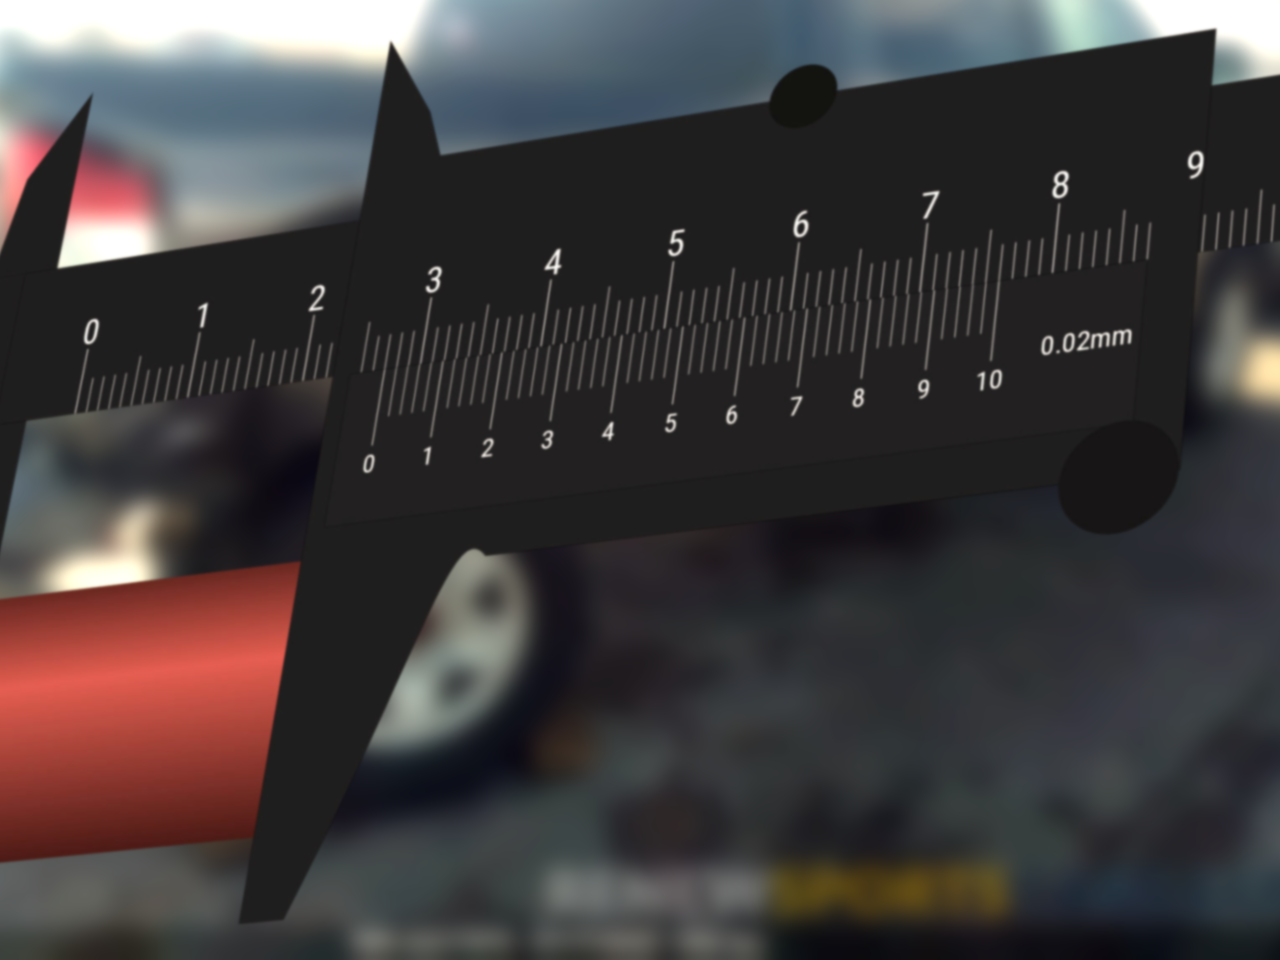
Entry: **27.0** mm
